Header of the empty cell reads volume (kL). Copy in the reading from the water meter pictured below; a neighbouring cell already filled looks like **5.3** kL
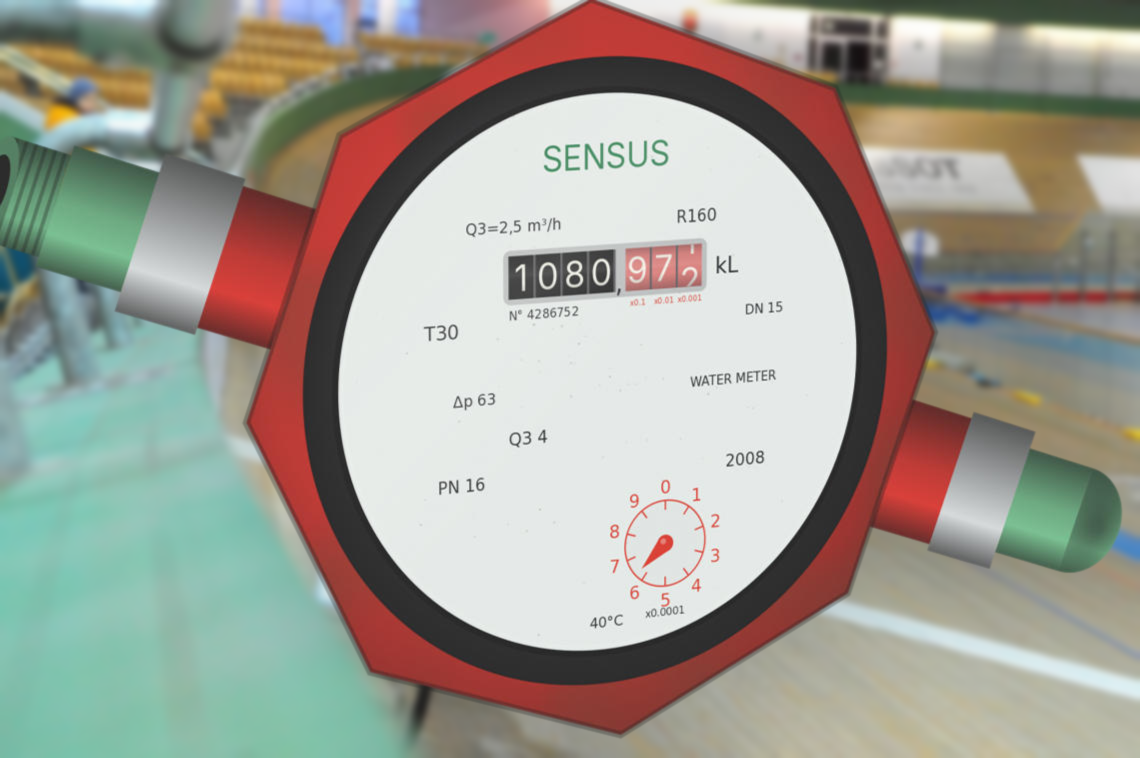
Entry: **1080.9716** kL
